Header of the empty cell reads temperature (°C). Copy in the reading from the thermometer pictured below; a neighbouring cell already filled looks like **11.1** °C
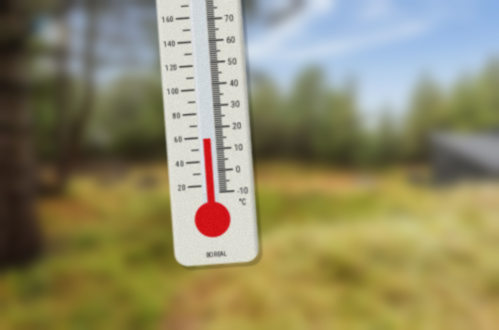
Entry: **15** °C
